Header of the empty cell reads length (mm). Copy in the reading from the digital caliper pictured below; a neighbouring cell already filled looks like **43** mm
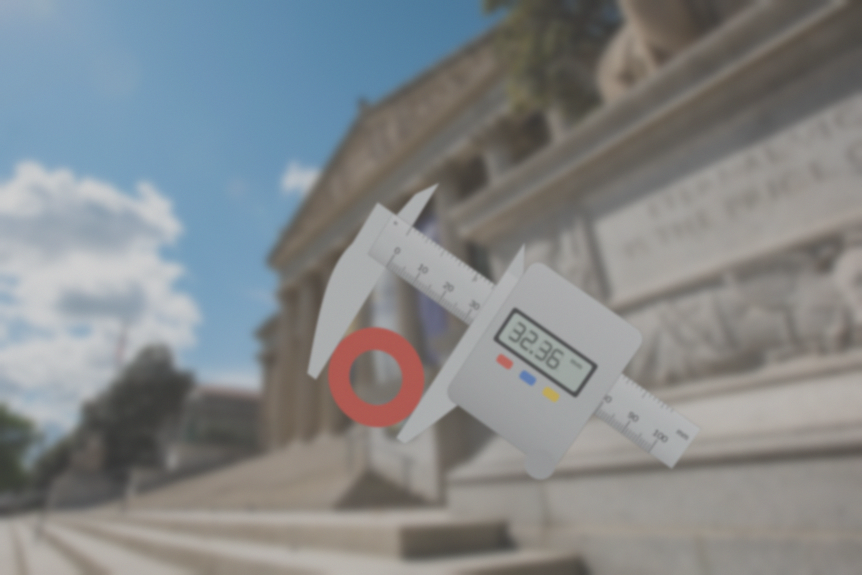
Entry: **32.36** mm
